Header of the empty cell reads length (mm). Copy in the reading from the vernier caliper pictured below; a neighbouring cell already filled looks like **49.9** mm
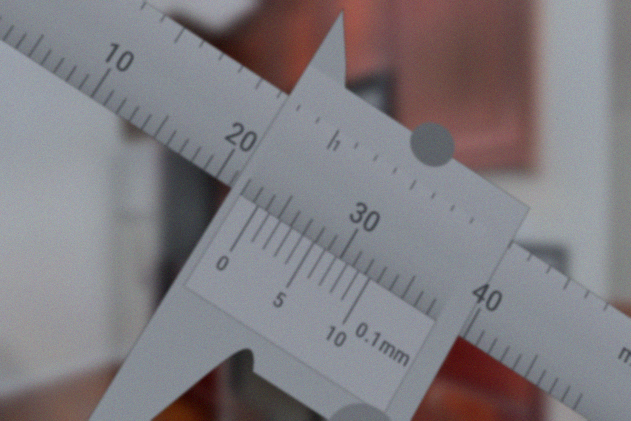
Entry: **23.4** mm
